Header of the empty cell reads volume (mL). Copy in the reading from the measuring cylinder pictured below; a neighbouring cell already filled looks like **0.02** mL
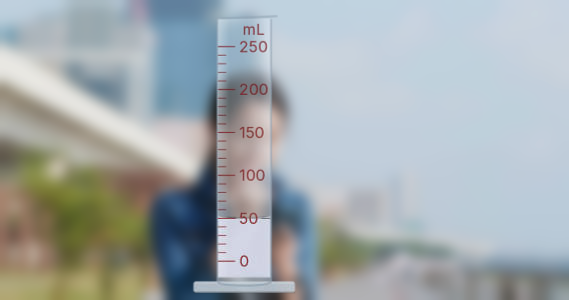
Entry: **50** mL
